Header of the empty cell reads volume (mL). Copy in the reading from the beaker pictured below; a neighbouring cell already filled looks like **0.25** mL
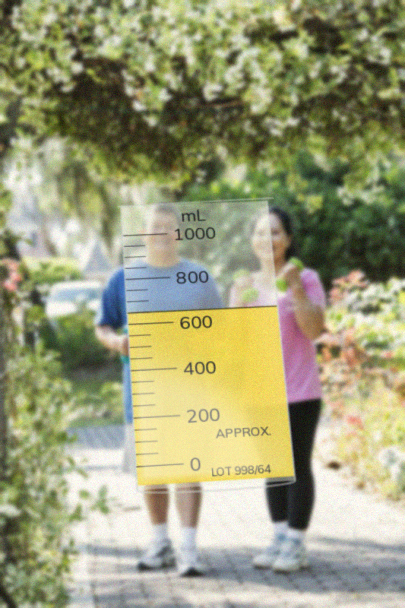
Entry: **650** mL
